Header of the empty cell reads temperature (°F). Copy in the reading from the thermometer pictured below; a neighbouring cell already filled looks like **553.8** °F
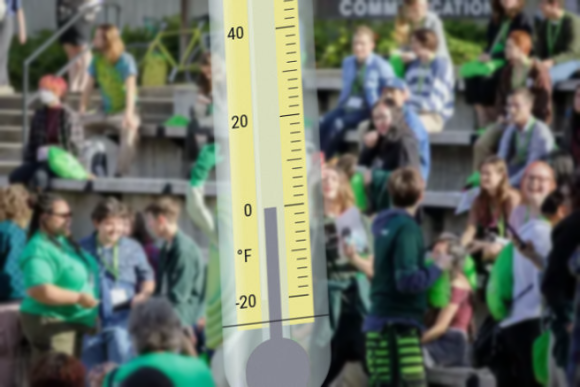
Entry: **0** °F
